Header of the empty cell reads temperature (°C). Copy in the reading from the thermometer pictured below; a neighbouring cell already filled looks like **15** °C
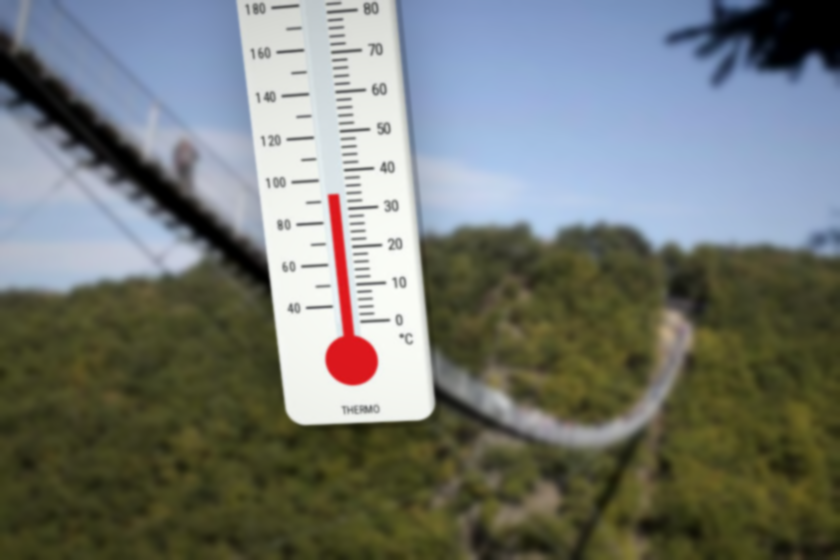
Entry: **34** °C
